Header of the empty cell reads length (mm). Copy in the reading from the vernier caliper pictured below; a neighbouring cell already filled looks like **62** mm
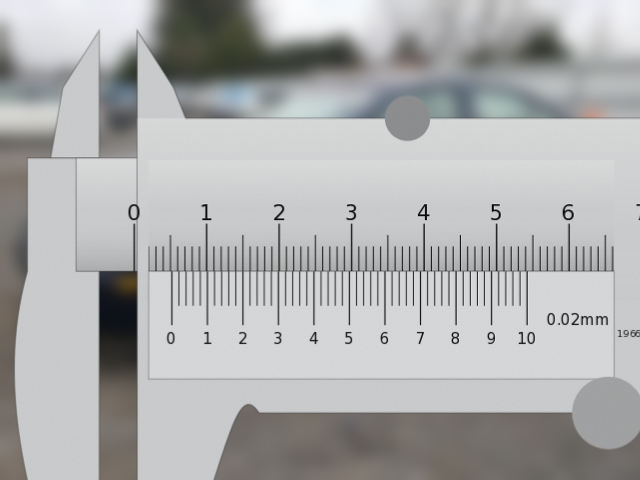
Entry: **5.2** mm
